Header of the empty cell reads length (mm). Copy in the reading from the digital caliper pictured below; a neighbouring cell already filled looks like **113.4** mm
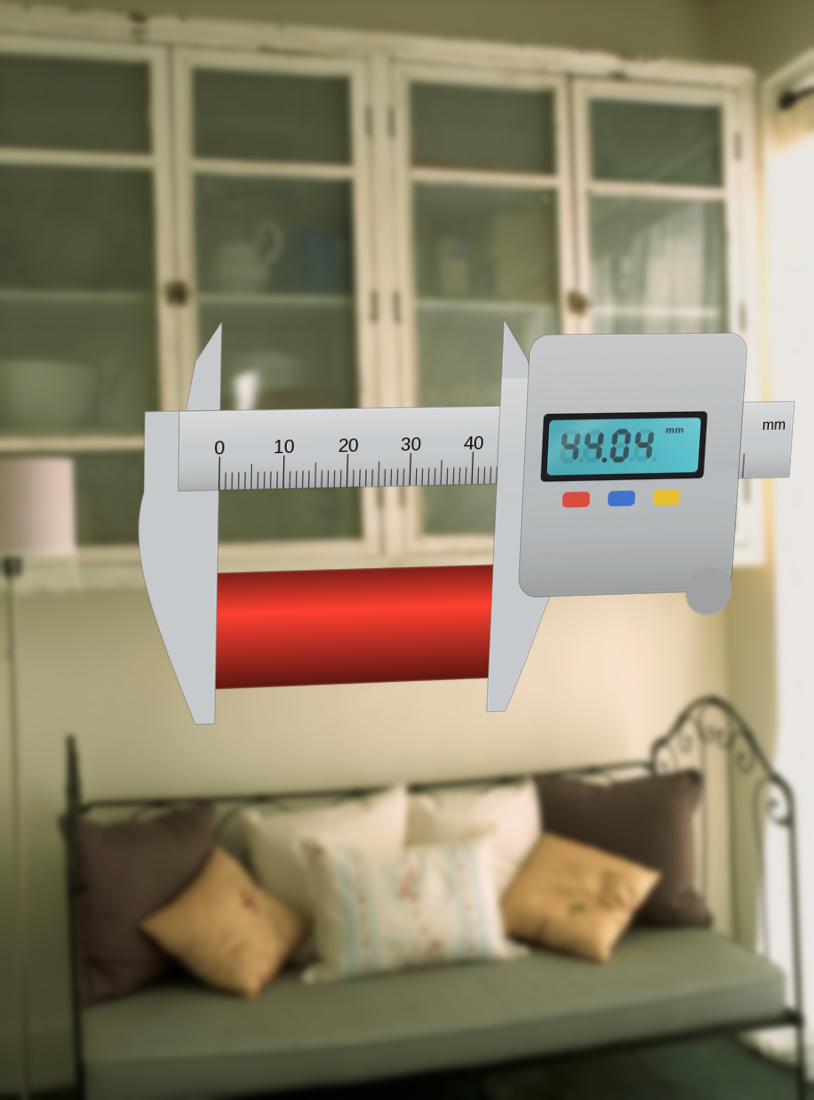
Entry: **44.04** mm
